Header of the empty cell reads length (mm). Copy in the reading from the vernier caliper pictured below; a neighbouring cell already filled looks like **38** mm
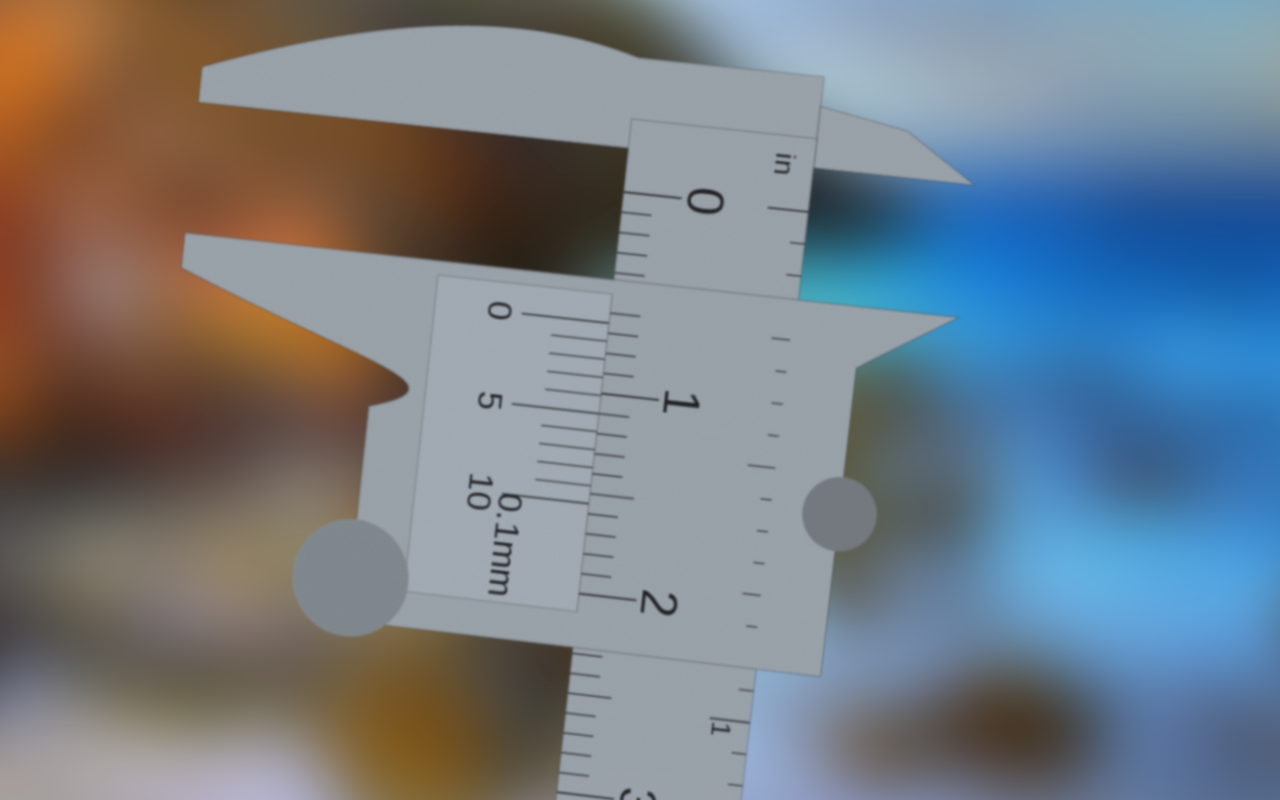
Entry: **6.5** mm
